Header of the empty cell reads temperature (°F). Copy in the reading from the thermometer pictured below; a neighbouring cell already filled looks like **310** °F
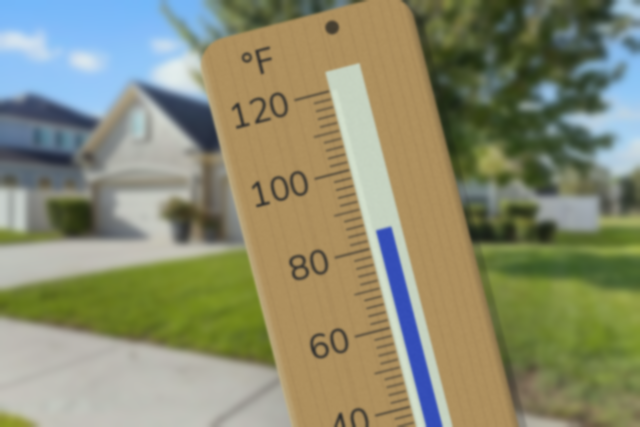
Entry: **84** °F
